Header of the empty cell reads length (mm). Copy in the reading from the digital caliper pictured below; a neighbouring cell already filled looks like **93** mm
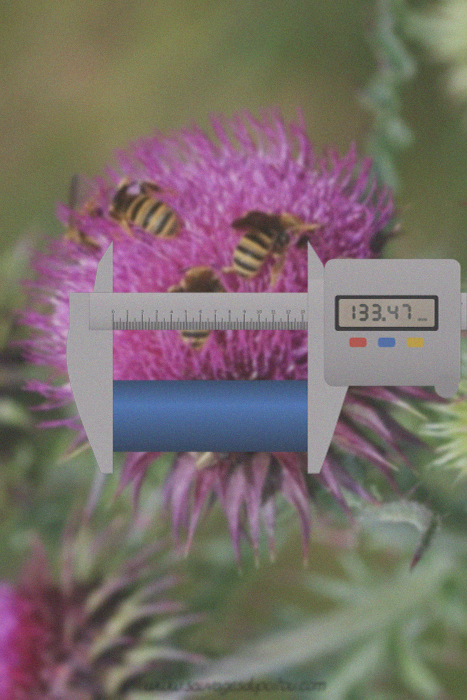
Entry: **133.47** mm
